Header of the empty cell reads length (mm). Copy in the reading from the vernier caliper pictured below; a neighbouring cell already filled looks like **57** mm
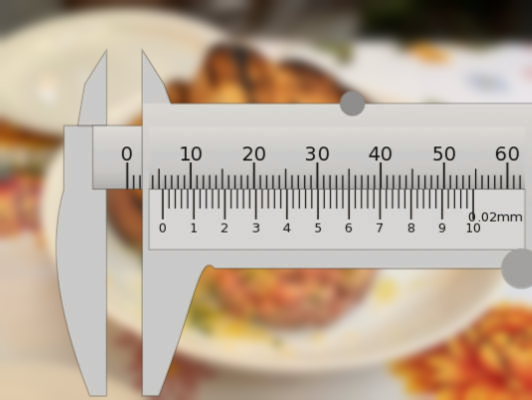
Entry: **5.6** mm
